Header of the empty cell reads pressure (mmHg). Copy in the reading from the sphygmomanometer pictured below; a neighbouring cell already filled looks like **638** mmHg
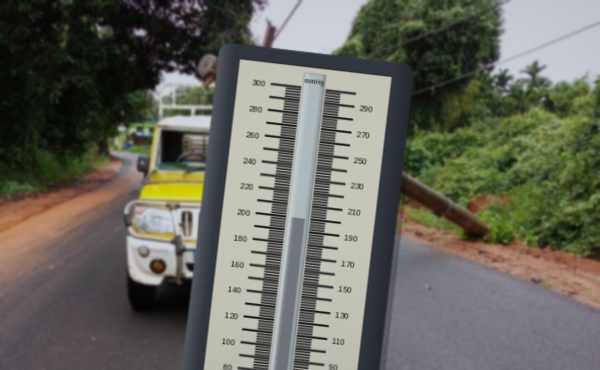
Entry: **200** mmHg
